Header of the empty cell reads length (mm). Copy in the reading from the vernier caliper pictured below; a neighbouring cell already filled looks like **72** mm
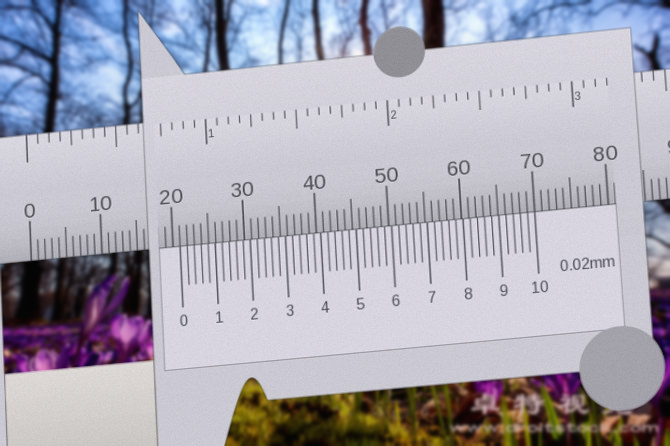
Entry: **21.0** mm
